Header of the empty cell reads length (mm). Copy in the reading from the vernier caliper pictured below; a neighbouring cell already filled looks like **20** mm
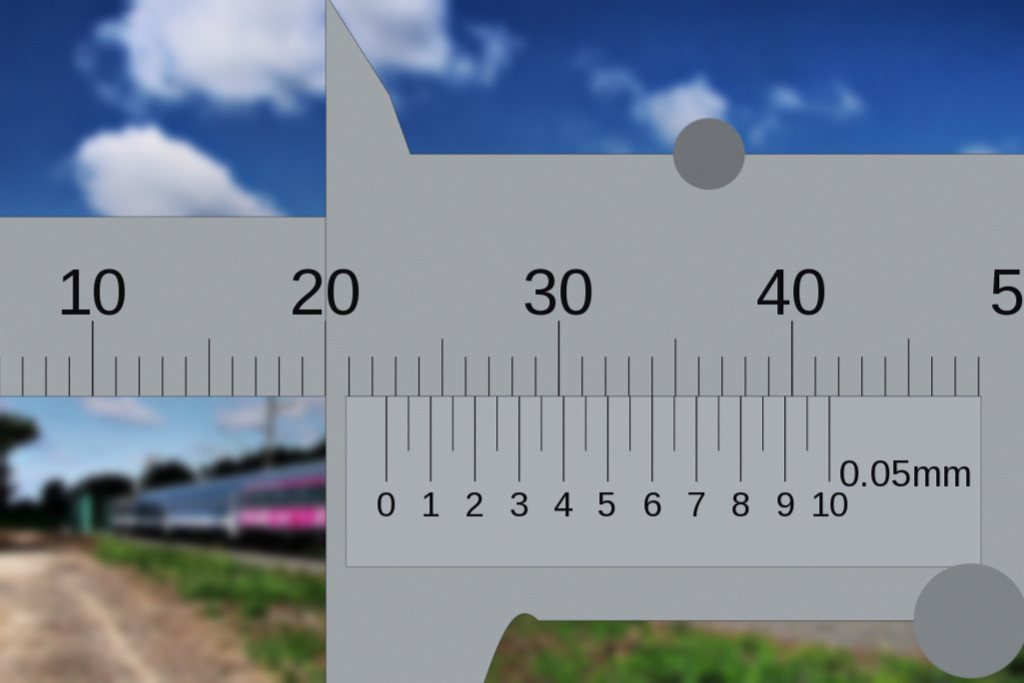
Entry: **22.60** mm
